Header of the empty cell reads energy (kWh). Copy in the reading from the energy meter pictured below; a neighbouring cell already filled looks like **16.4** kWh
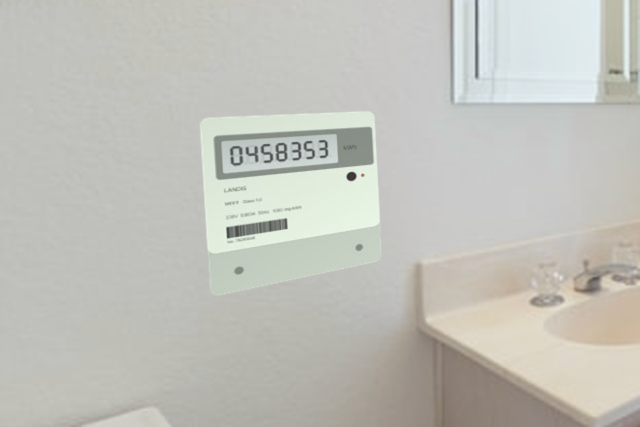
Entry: **458353** kWh
